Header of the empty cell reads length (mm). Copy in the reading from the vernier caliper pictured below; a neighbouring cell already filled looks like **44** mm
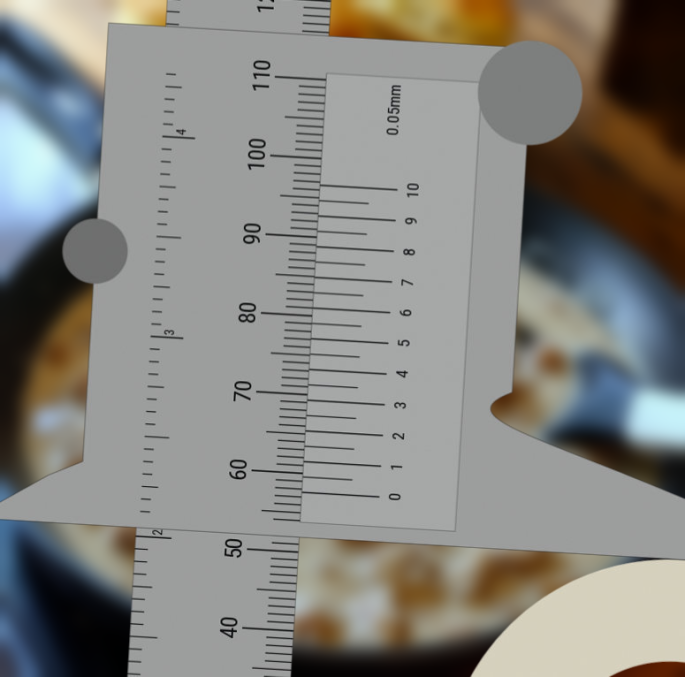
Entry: **57.6** mm
